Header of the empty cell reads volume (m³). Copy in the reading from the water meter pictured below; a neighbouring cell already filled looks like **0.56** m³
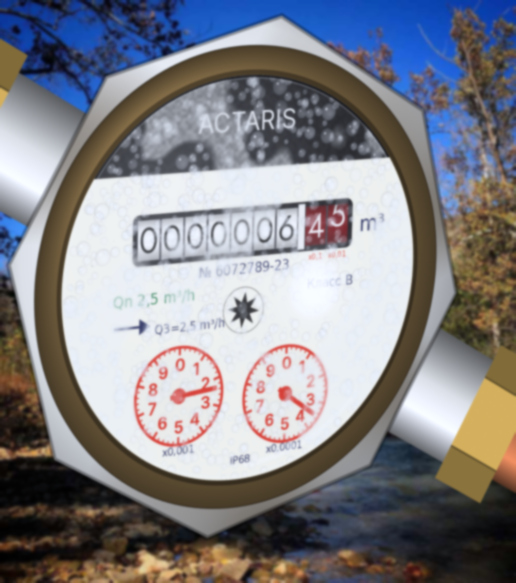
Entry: **6.4523** m³
